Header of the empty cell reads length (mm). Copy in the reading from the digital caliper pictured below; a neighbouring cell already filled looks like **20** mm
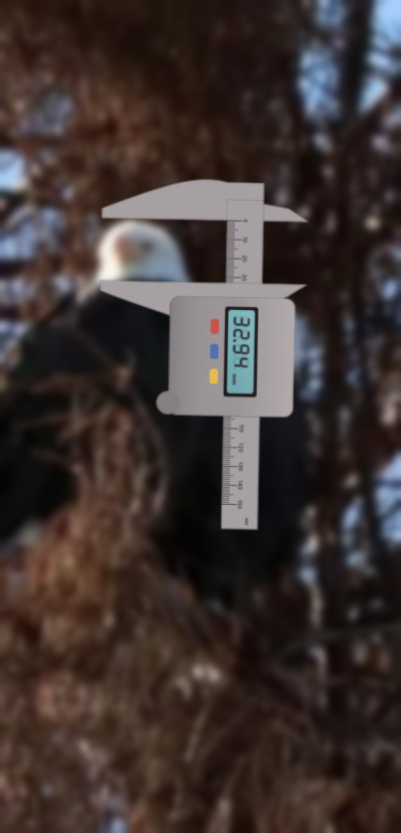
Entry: **32.94** mm
